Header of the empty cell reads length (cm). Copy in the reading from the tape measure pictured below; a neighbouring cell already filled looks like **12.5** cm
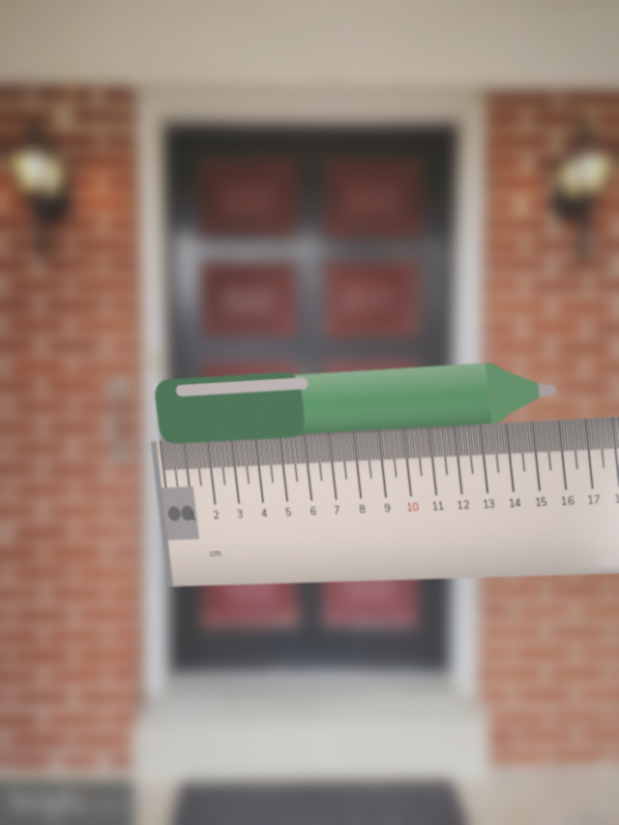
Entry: **16** cm
